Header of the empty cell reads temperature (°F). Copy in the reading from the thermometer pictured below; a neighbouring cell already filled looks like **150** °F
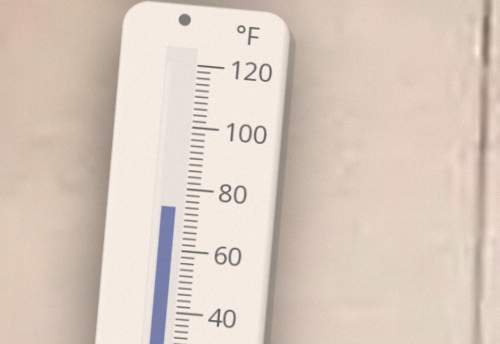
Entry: **74** °F
